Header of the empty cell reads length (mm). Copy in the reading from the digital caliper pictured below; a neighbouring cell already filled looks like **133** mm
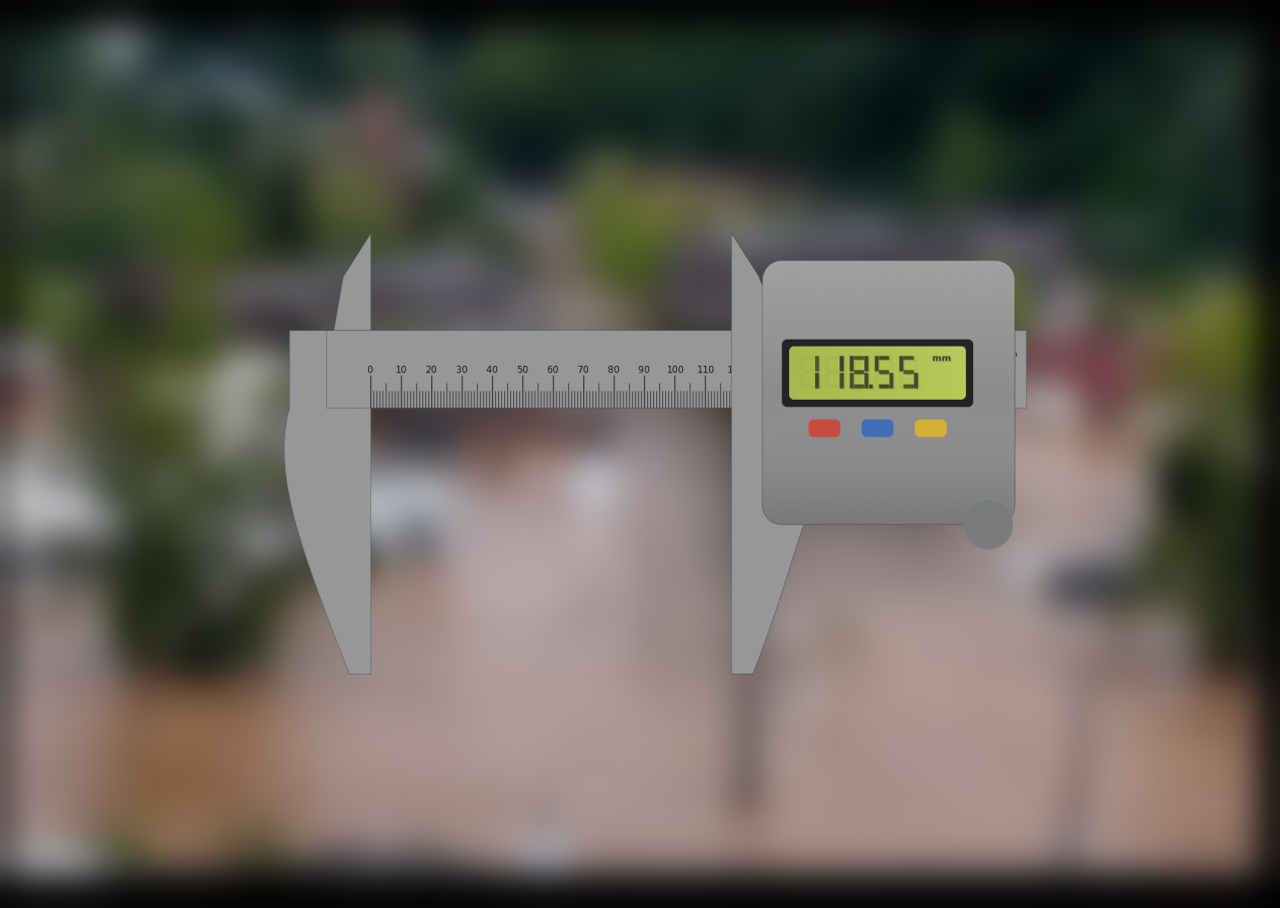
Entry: **118.55** mm
